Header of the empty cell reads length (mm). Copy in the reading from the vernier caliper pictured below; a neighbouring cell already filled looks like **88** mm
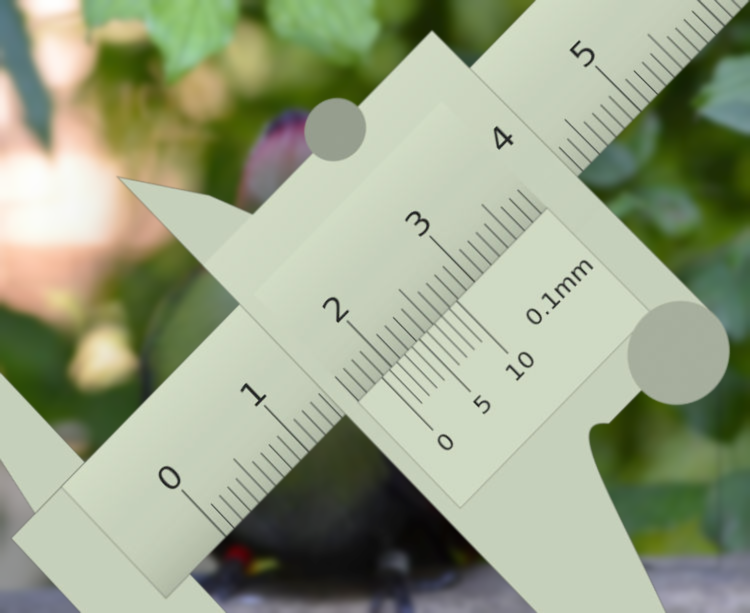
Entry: **18.8** mm
